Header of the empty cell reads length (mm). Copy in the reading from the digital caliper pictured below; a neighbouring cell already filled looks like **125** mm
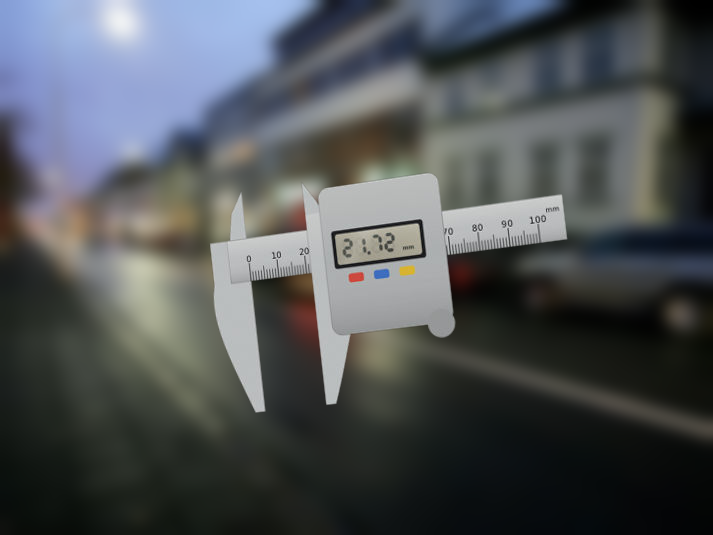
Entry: **21.72** mm
